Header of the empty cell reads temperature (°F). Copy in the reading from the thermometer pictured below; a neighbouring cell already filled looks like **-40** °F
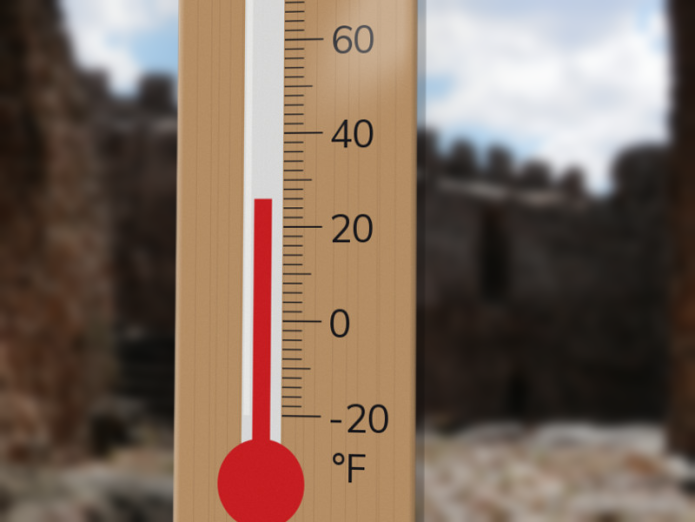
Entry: **26** °F
